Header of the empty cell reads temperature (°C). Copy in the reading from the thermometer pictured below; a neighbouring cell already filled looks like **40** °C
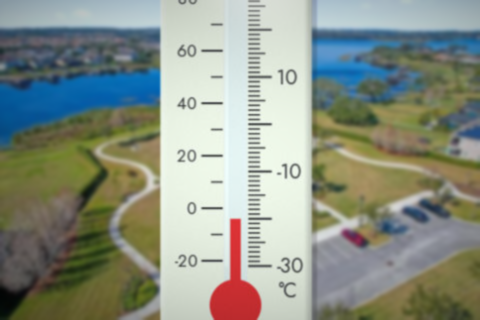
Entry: **-20** °C
